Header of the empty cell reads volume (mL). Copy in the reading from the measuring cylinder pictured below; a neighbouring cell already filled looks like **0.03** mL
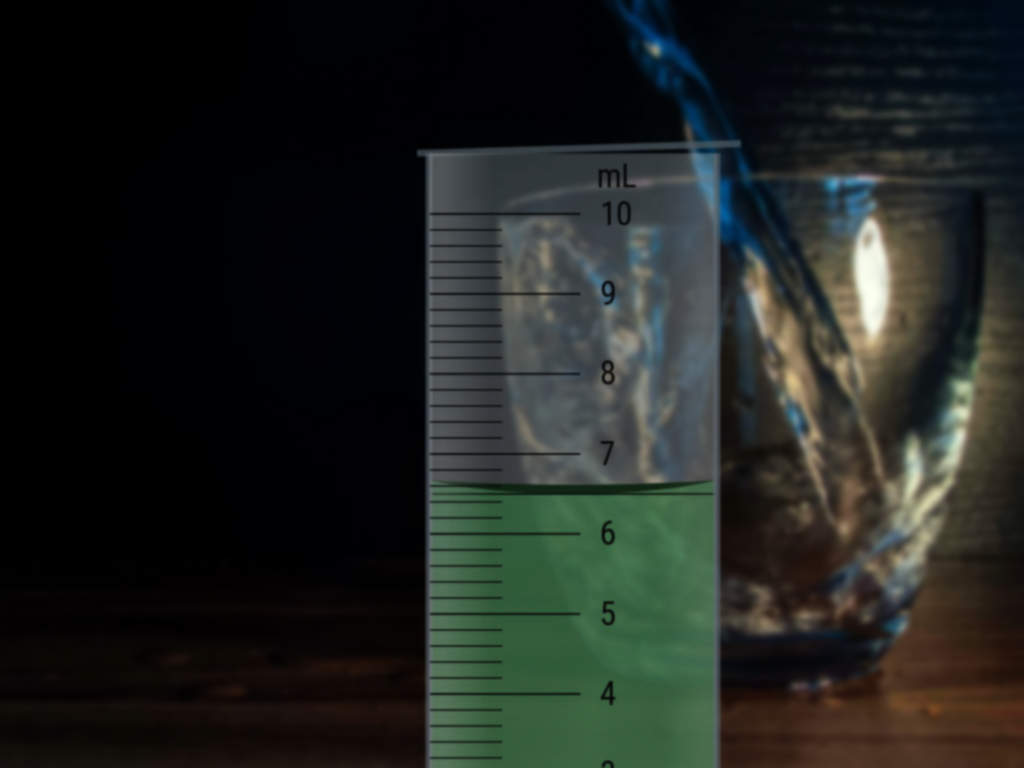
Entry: **6.5** mL
